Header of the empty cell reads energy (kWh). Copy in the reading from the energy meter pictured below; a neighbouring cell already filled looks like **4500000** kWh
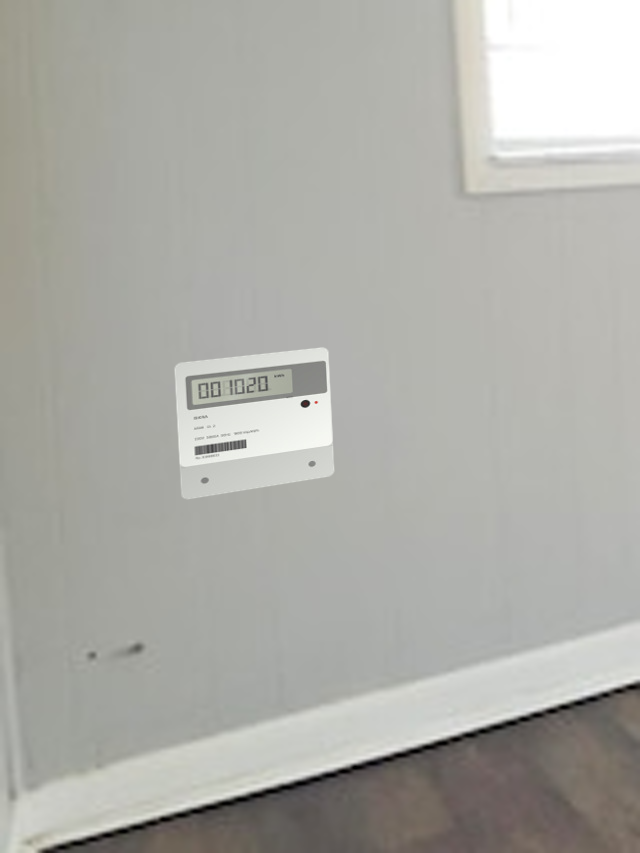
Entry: **1020** kWh
